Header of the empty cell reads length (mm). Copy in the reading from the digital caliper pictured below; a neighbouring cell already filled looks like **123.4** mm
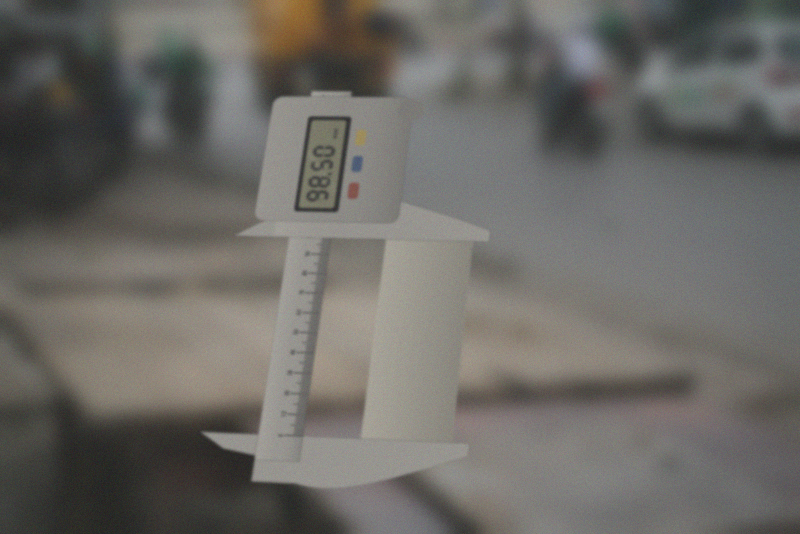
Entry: **98.50** mm
